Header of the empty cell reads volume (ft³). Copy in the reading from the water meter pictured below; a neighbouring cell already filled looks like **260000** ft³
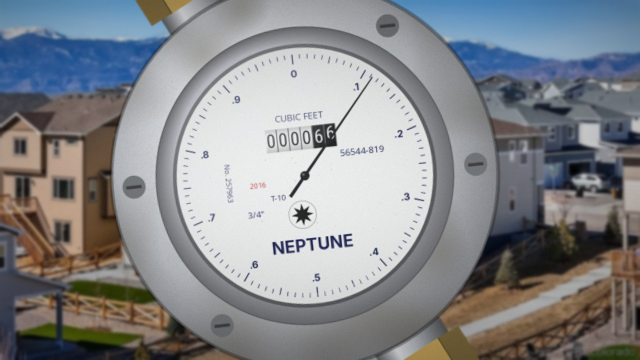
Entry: **66.11** ft³
